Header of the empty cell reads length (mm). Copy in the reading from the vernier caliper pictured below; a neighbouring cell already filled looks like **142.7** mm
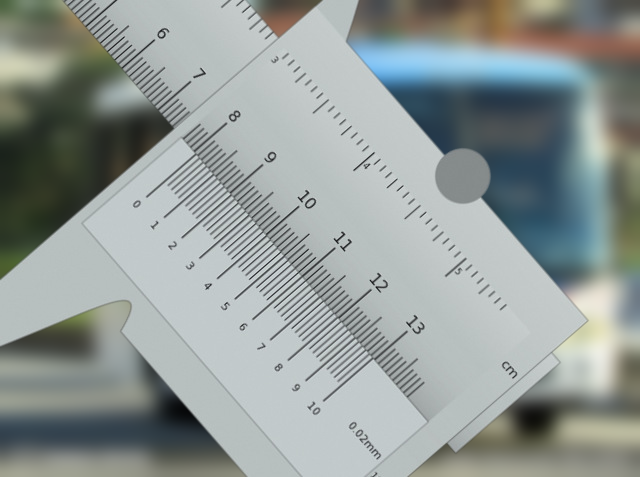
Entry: **80.6** mm
